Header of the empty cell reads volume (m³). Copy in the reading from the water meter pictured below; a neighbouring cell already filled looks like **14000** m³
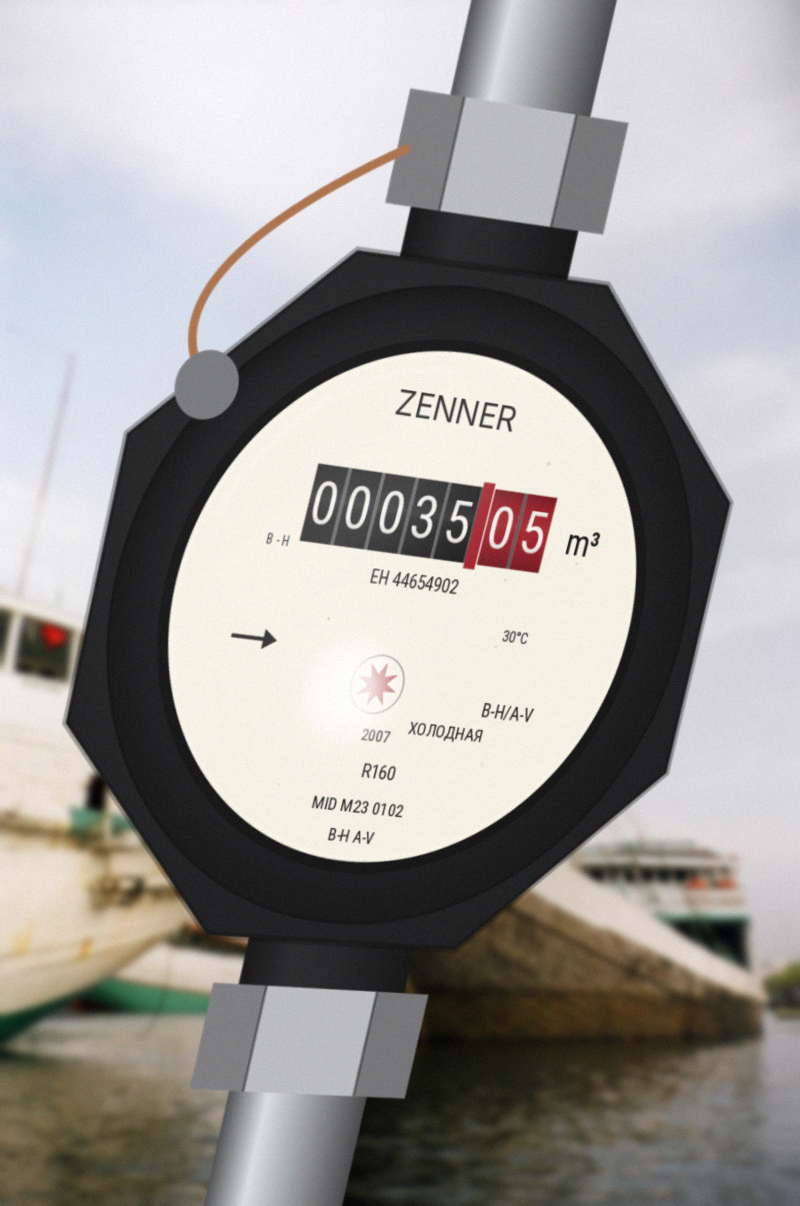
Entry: **35.05** m³
